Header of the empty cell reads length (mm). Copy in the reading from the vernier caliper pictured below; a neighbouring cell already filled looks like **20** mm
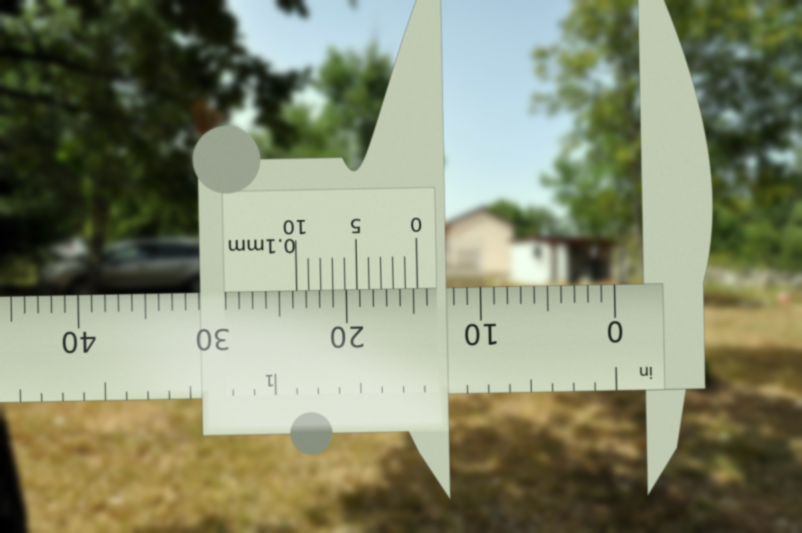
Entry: **14.7** mm
